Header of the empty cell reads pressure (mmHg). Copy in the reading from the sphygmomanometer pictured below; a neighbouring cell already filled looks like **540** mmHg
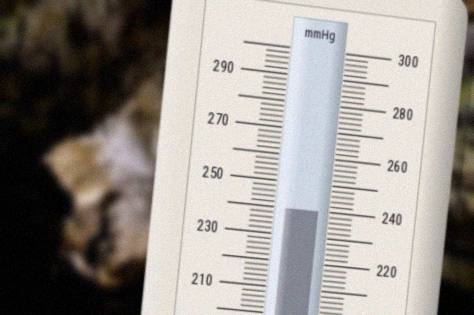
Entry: **240** mmHg
